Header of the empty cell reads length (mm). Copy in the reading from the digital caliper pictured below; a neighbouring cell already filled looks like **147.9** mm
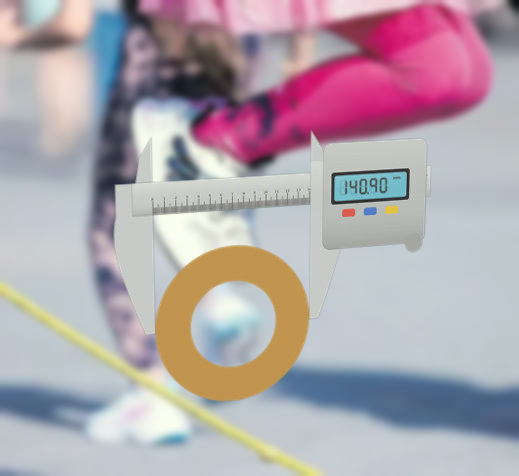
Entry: **140.90** mm
